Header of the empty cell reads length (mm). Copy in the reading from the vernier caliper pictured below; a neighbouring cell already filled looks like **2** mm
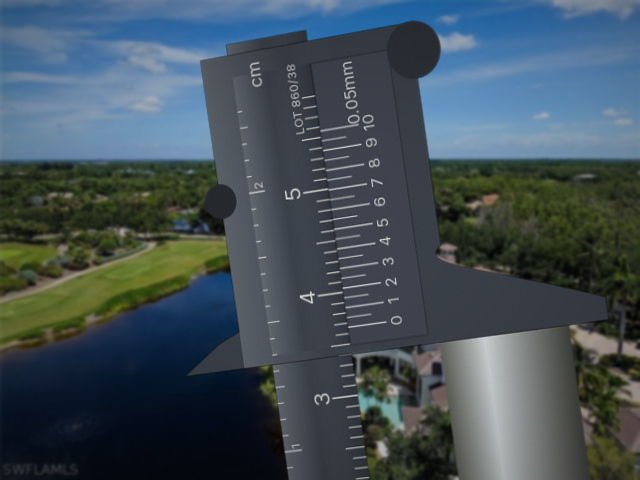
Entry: **36.6** mm
